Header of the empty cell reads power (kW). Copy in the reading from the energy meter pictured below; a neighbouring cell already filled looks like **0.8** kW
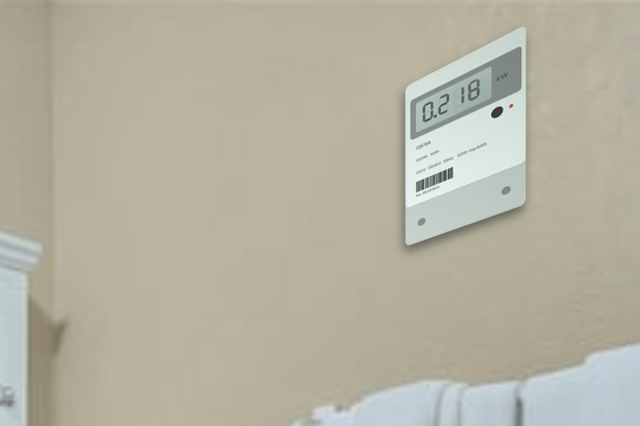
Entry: **0.218** kW
